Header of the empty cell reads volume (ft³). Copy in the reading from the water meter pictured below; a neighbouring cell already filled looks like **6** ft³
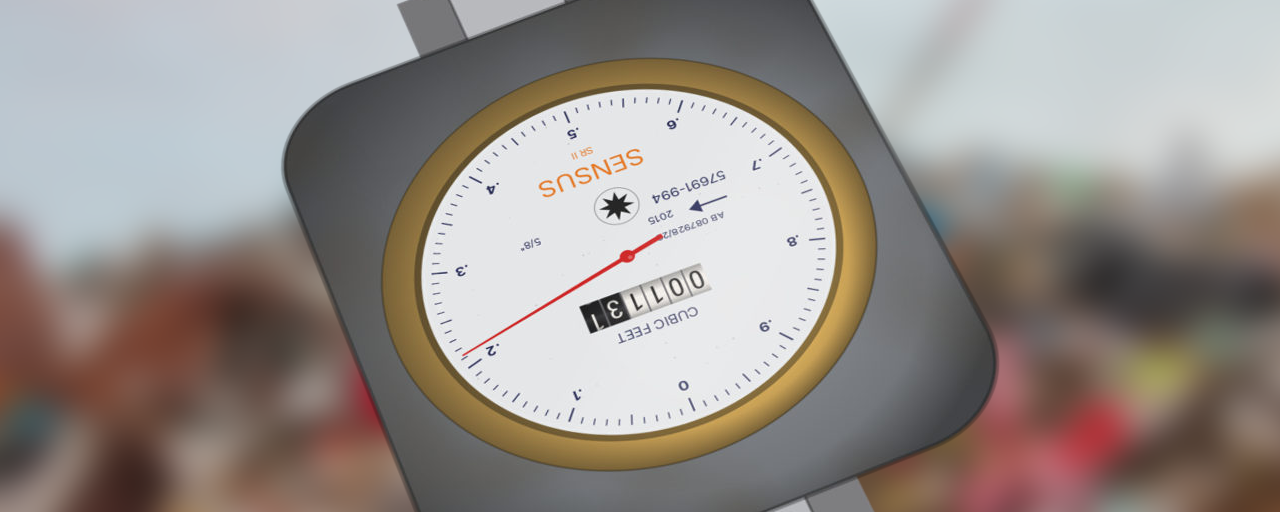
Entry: **1131.21** ft³
